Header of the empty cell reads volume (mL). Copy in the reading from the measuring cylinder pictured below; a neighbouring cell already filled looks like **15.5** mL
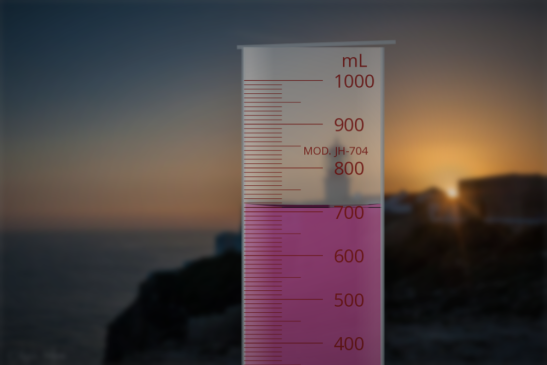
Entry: **710** mL
